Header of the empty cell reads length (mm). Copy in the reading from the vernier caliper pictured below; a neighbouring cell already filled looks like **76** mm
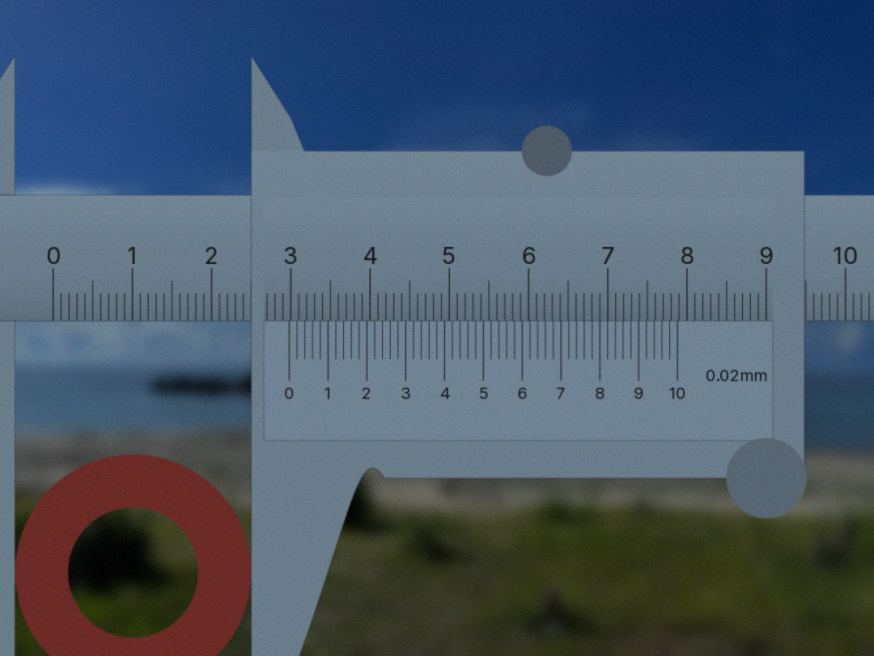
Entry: **29.8** mm
